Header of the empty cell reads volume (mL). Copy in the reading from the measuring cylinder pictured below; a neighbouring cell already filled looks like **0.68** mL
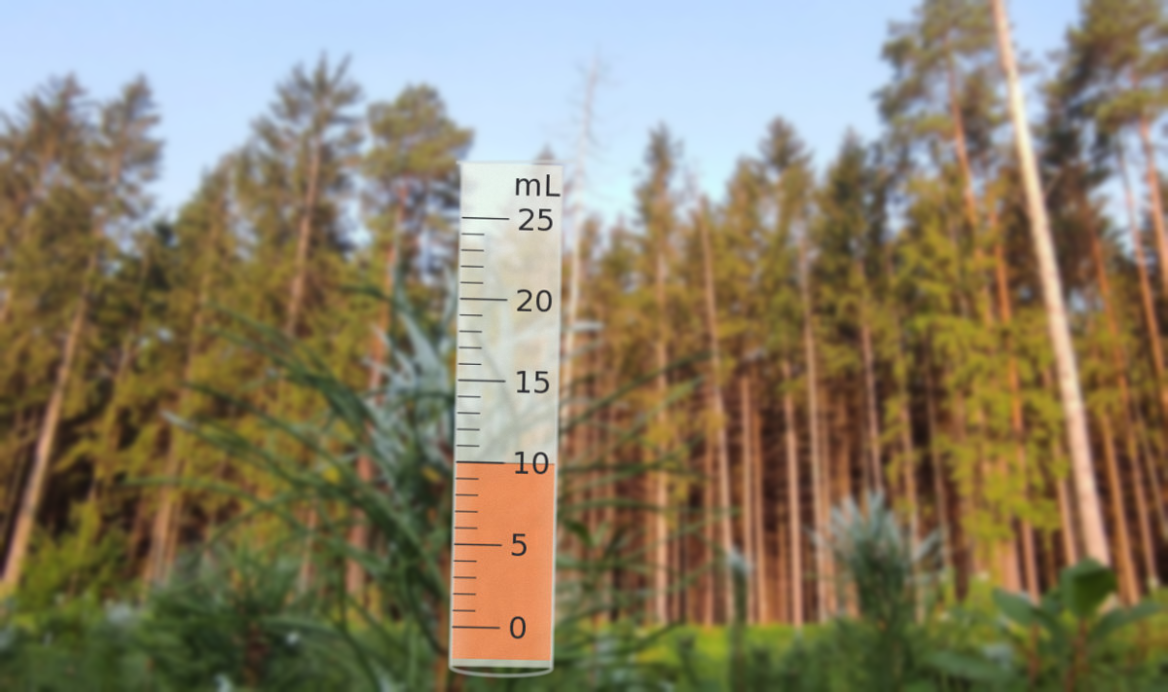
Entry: **10** mL
